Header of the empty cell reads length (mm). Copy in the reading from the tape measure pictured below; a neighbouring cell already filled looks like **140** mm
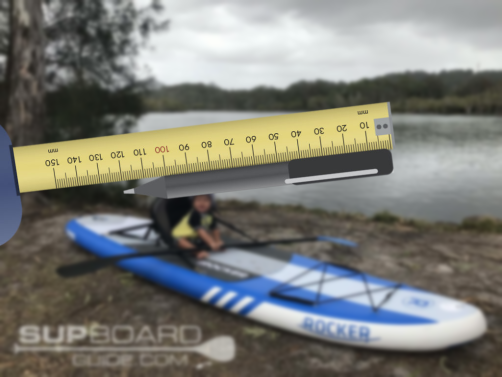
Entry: **120** mm
